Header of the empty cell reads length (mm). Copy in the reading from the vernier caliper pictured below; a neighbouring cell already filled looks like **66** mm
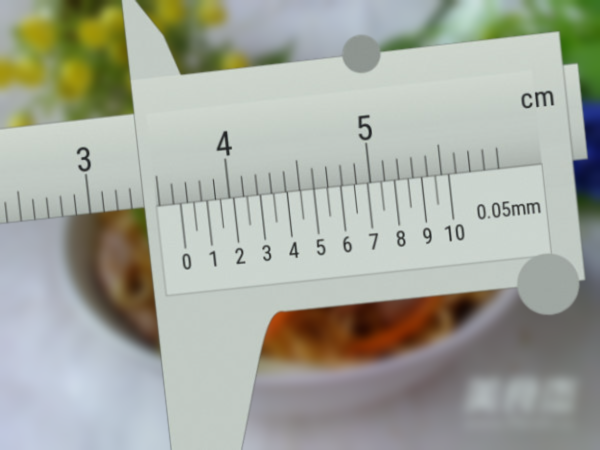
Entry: **36.5** mm
